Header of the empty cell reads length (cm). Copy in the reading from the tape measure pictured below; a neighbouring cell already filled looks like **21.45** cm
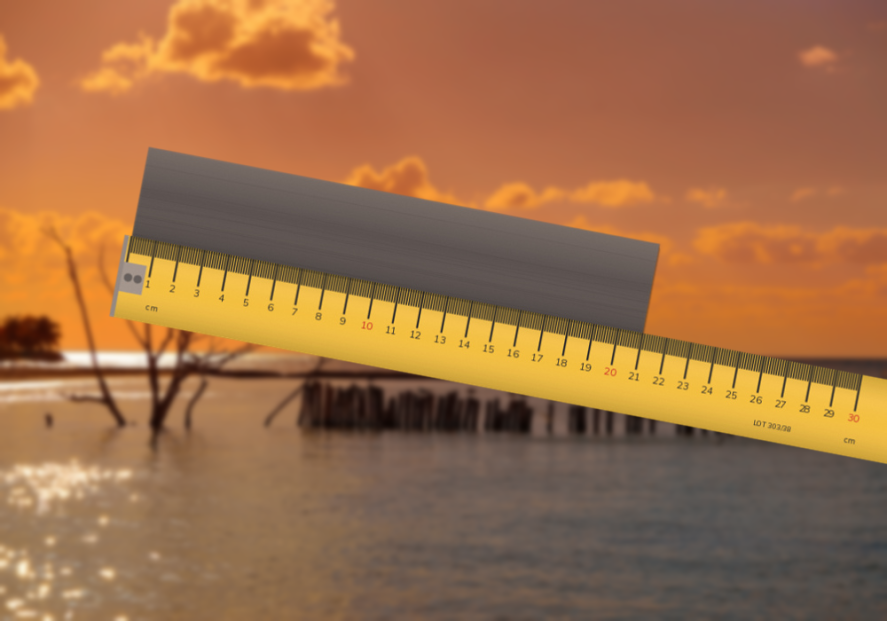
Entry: **21** cm
